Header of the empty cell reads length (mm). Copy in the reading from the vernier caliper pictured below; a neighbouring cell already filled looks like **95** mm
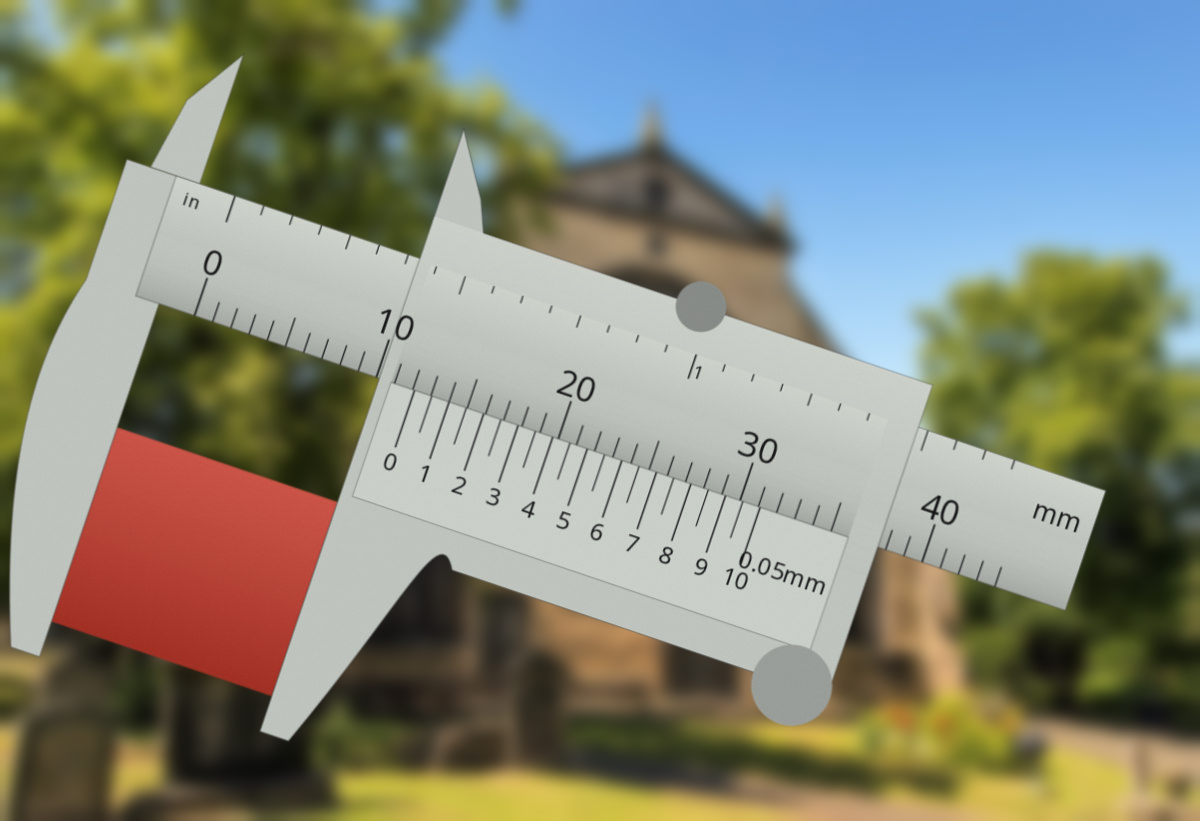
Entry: **12.1** mm
